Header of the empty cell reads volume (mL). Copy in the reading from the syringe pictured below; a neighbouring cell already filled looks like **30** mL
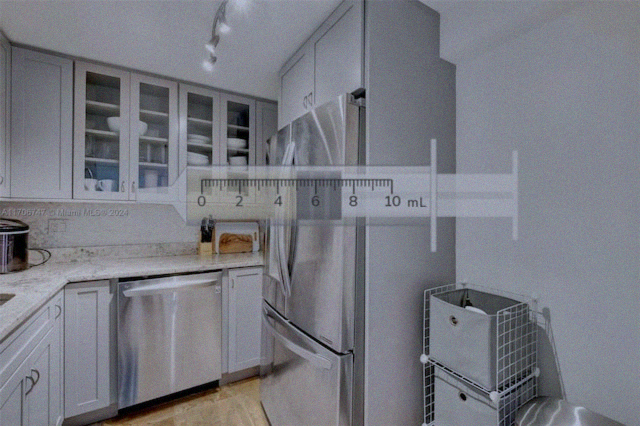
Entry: **5** mL
